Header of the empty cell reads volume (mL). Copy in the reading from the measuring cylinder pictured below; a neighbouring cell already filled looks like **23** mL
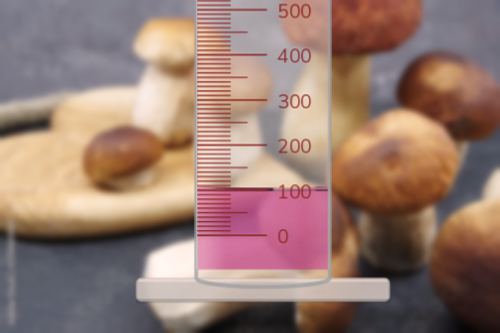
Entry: **100** mL
